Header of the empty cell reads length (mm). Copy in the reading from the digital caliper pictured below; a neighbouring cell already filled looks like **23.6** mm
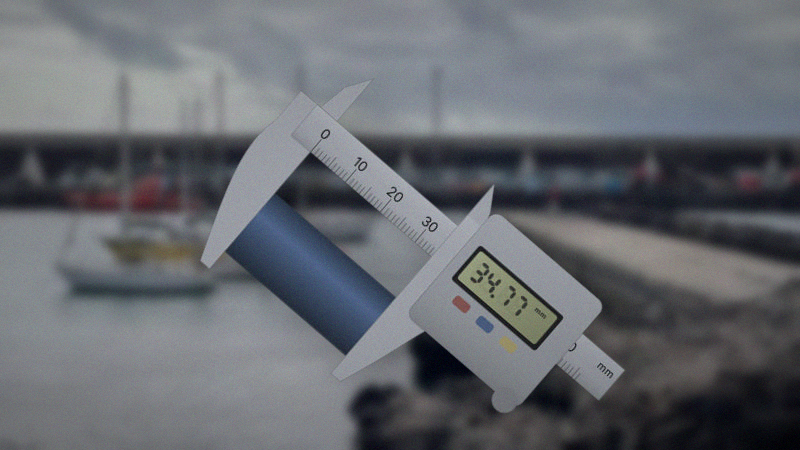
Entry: **34.77** mm
